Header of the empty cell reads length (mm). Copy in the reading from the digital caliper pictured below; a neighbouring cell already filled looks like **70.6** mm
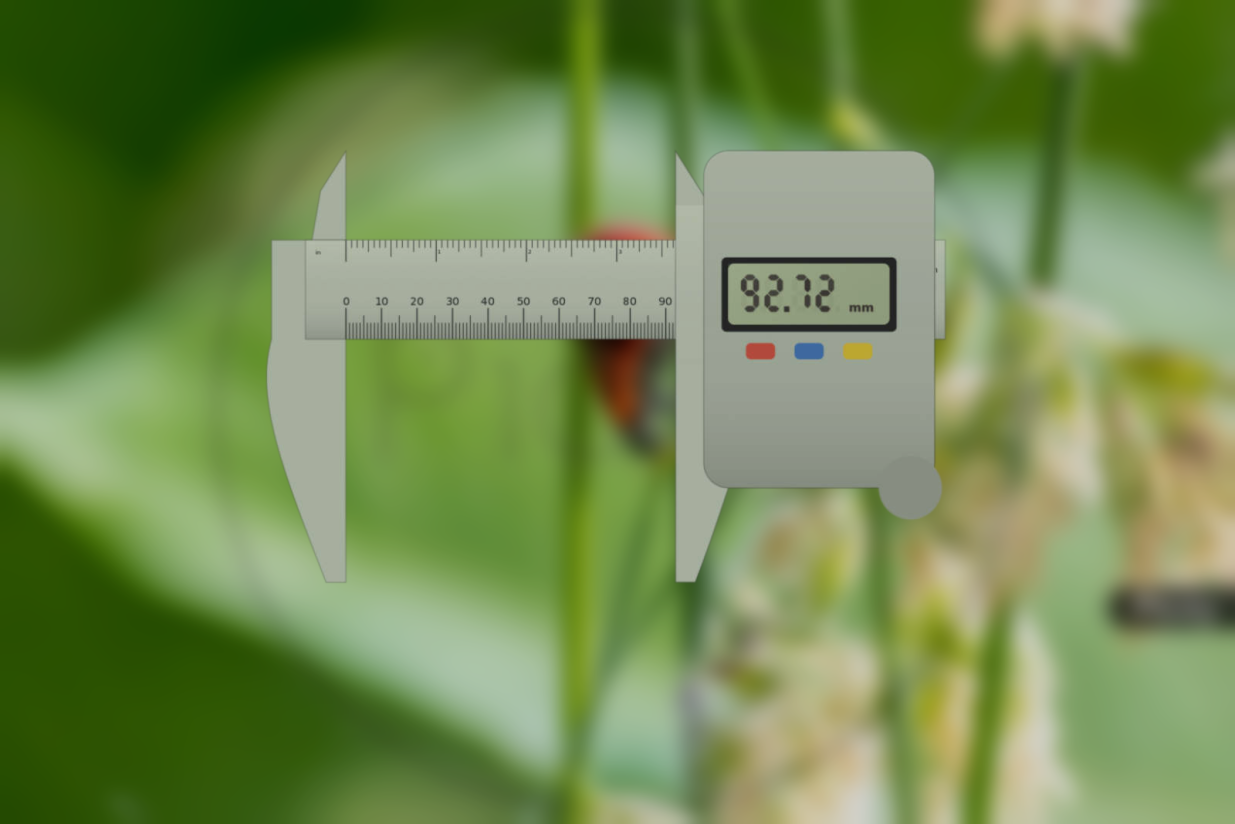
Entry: **92.72** mm
